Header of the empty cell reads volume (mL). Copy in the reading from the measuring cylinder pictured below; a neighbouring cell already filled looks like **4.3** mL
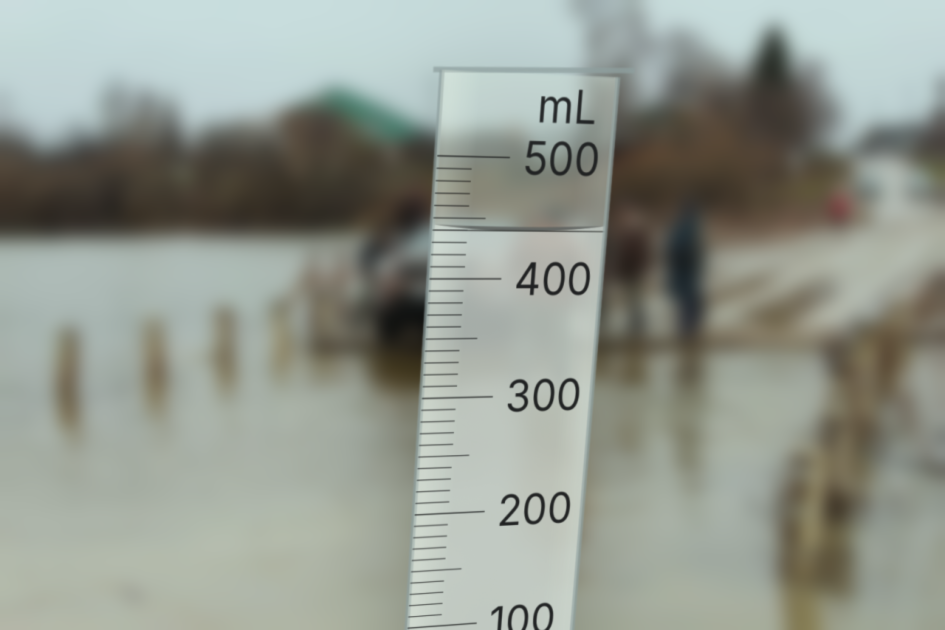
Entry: **440** mL
